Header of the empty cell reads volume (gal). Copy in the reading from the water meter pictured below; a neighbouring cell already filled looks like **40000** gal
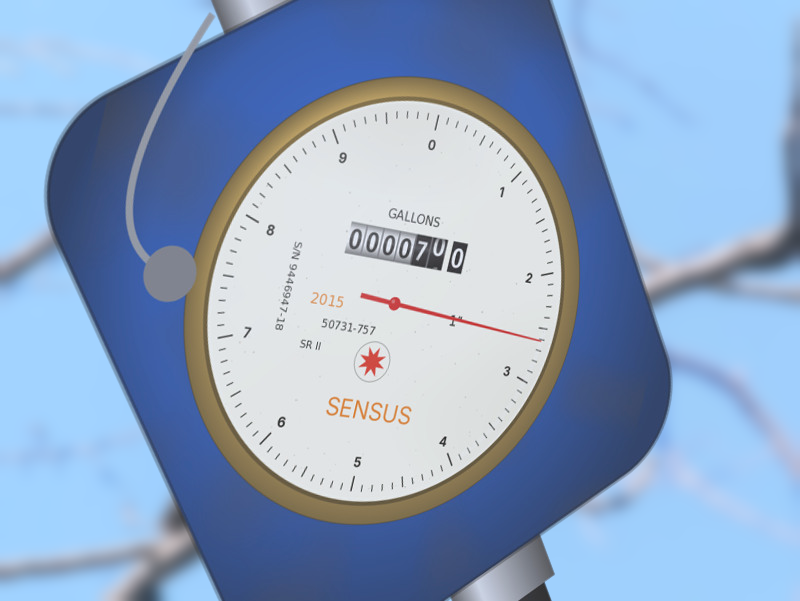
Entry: **702.6** gal
